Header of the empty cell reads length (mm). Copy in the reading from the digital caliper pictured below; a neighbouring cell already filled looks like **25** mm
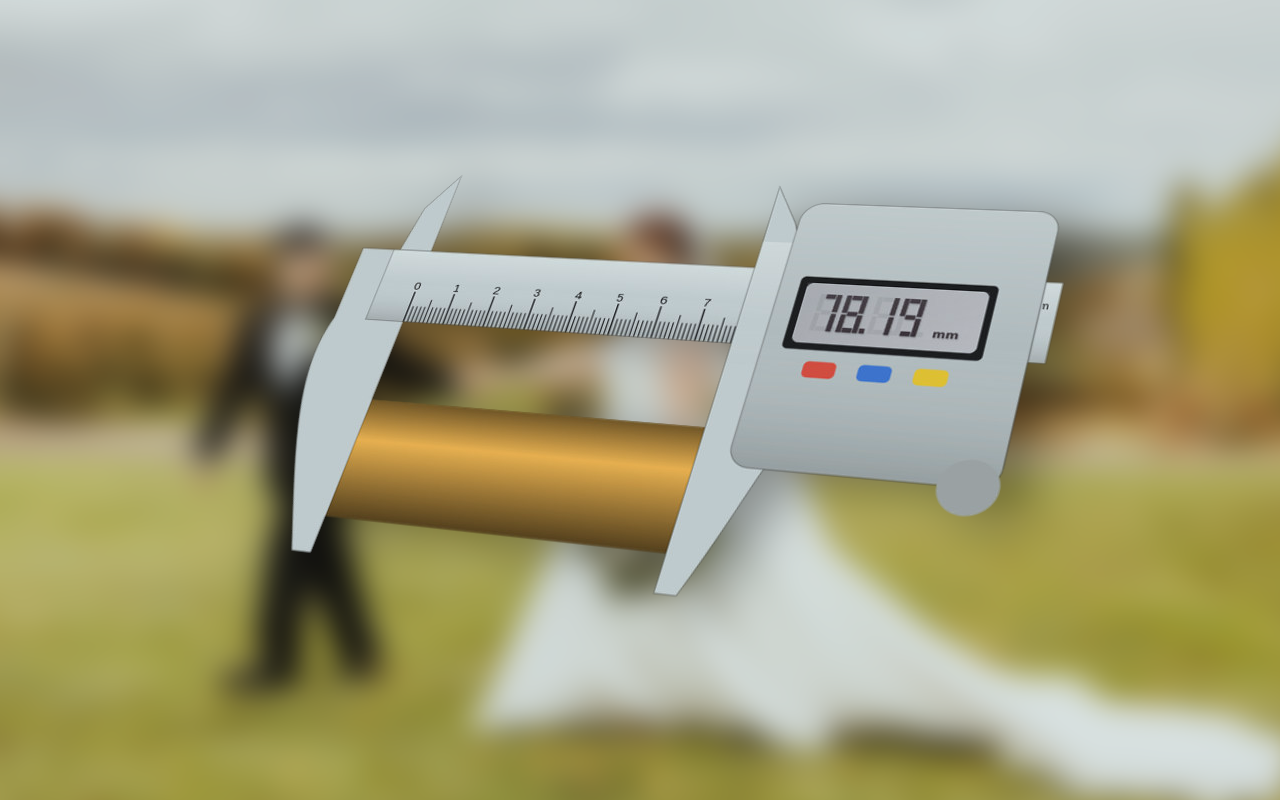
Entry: **78.19** mm
